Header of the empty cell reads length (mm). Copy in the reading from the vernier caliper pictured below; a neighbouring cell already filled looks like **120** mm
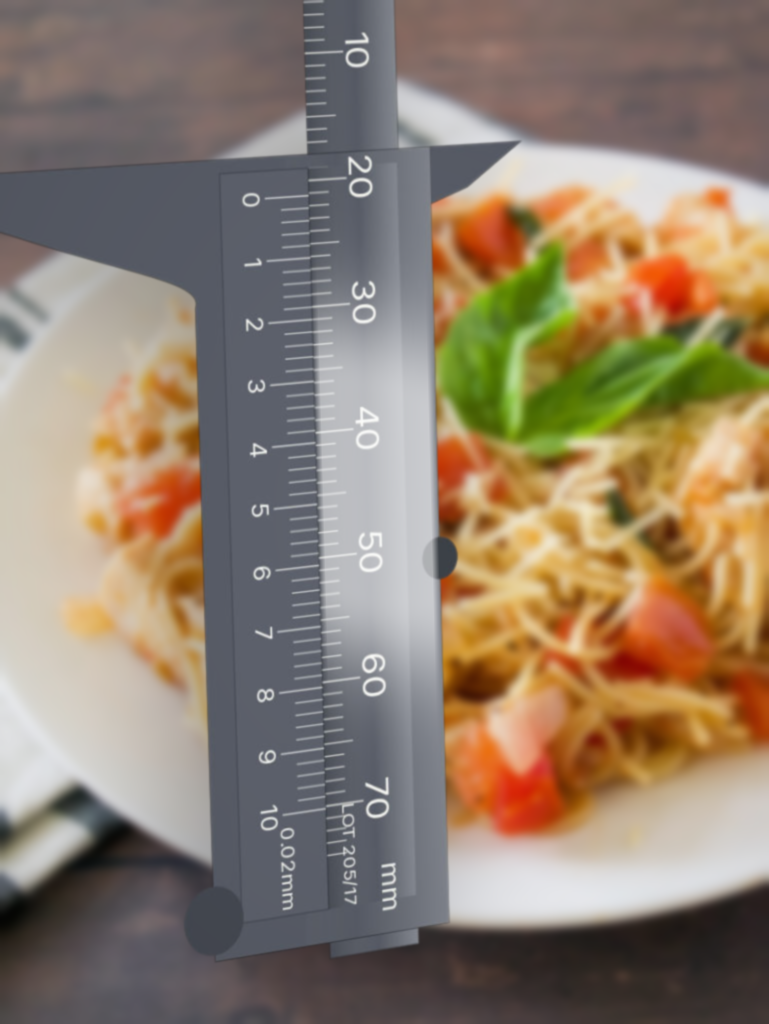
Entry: **21.2** mm
